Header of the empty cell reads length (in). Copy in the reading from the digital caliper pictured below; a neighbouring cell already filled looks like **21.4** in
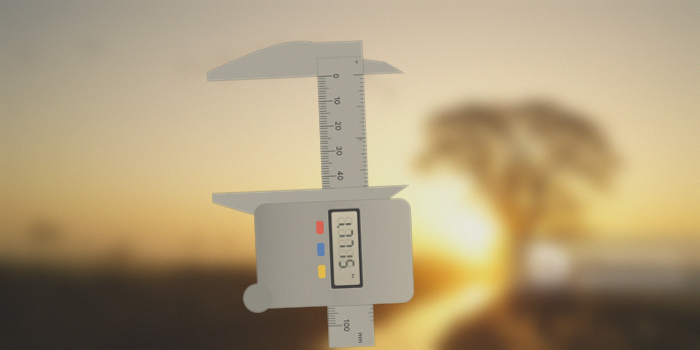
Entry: **1.7715** in
